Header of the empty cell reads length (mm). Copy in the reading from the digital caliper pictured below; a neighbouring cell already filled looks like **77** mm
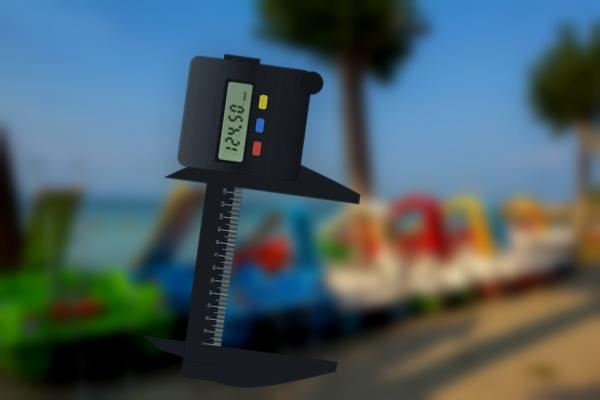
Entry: **124.50** mm
